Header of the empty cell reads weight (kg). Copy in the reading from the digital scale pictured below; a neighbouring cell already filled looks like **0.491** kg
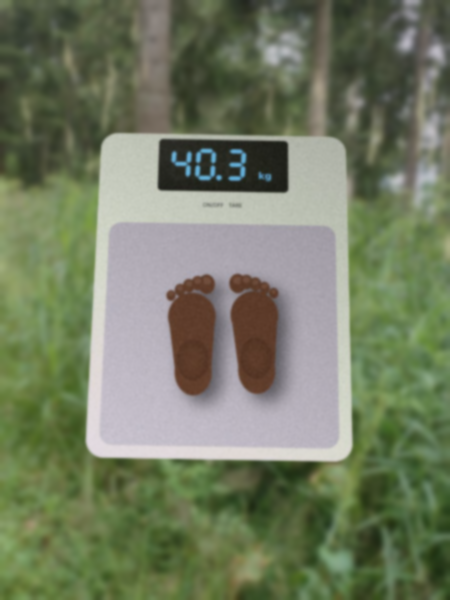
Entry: **40.3** kg
